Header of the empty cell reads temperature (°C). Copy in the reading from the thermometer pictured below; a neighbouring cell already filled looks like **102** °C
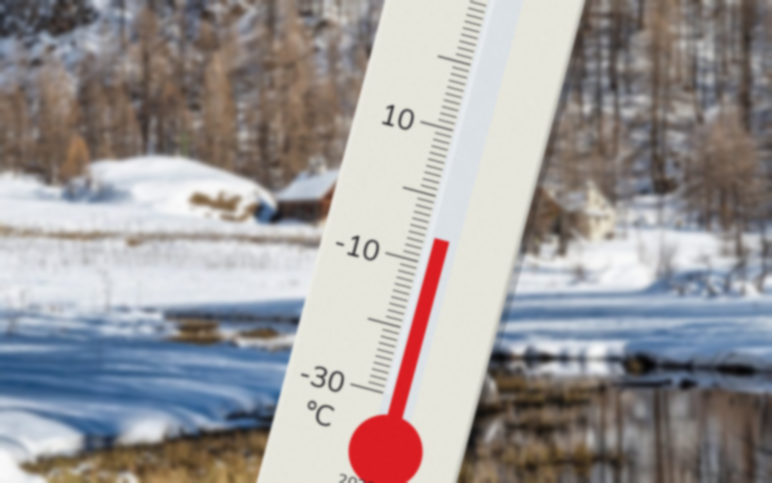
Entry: **-6** °C
